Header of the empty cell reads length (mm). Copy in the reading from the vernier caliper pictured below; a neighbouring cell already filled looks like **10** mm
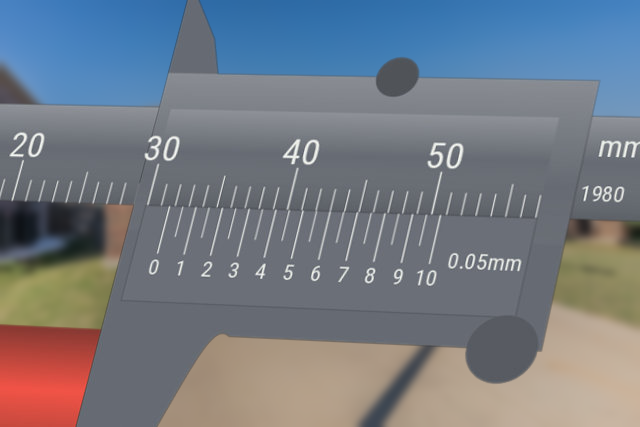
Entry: **31.6** mm
